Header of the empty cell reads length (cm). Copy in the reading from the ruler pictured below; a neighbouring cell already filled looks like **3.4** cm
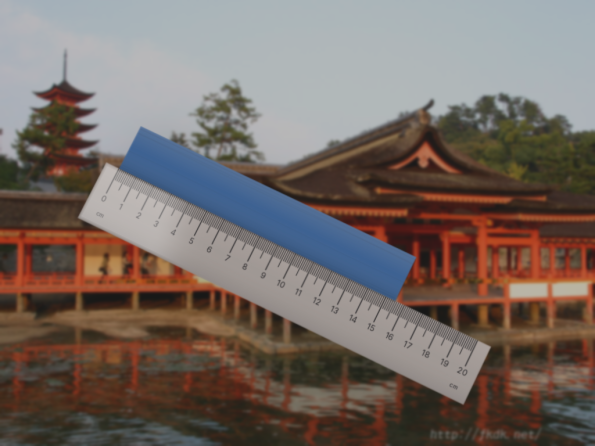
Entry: **15.5** cm
